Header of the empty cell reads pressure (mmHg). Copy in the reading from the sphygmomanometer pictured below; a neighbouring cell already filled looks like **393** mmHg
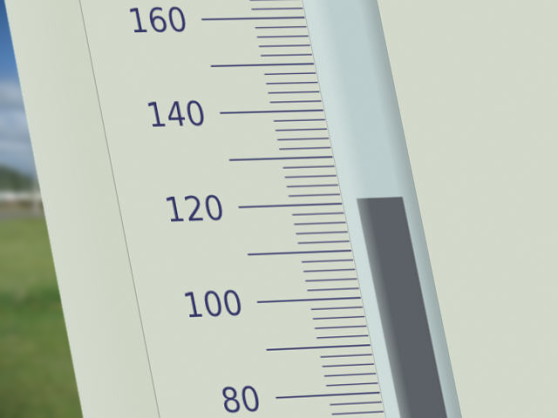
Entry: **121** mmHg
